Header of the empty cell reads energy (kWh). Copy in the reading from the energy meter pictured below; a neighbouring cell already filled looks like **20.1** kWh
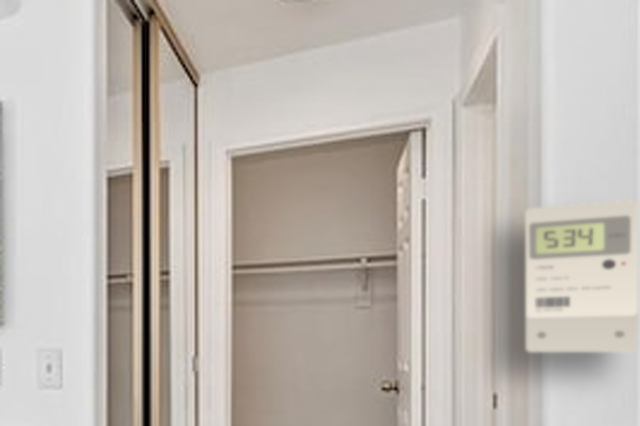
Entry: **534** kWh
